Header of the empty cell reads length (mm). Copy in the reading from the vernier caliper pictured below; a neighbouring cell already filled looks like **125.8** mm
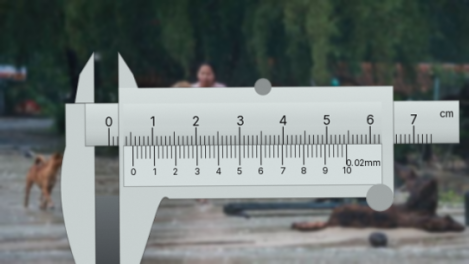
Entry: **5.5** mm
